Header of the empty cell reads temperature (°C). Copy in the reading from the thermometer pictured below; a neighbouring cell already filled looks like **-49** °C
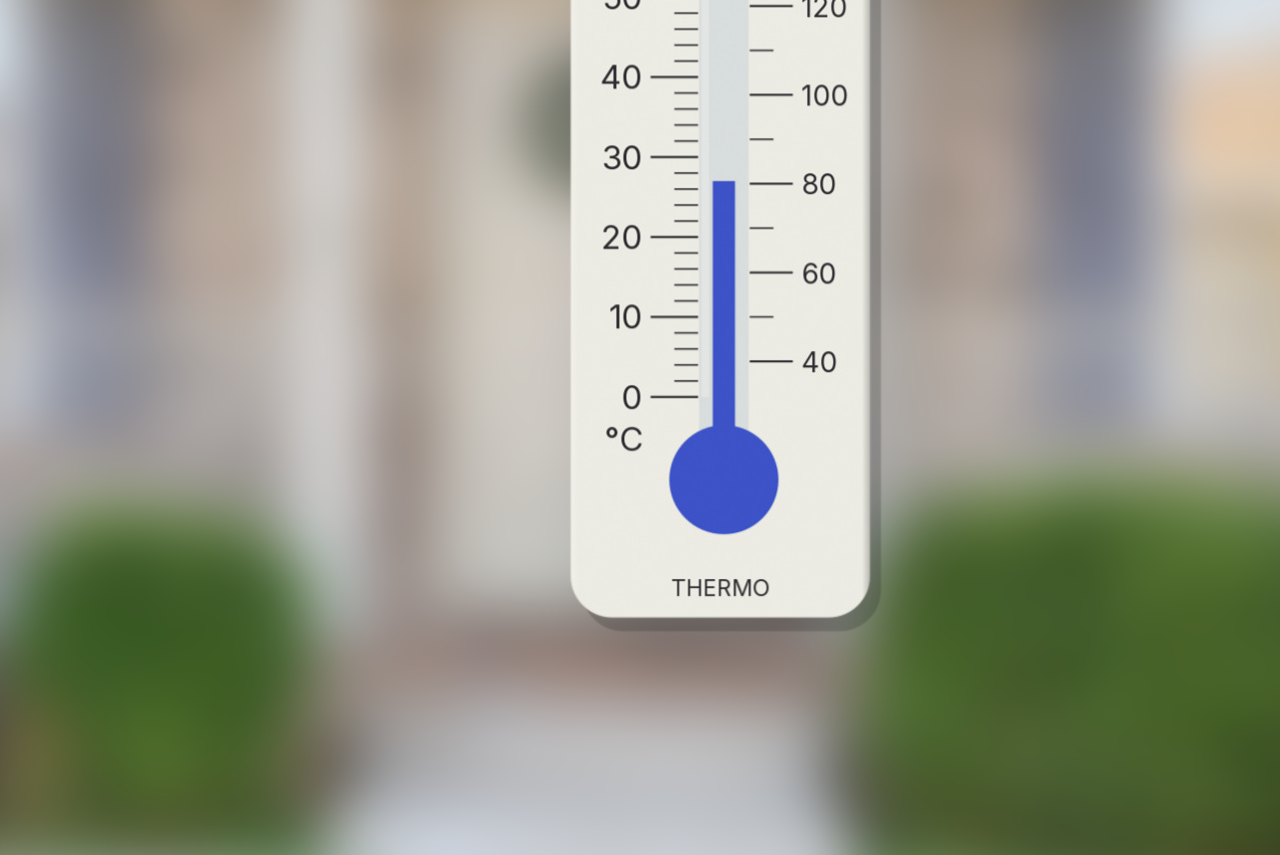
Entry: **27** °C
